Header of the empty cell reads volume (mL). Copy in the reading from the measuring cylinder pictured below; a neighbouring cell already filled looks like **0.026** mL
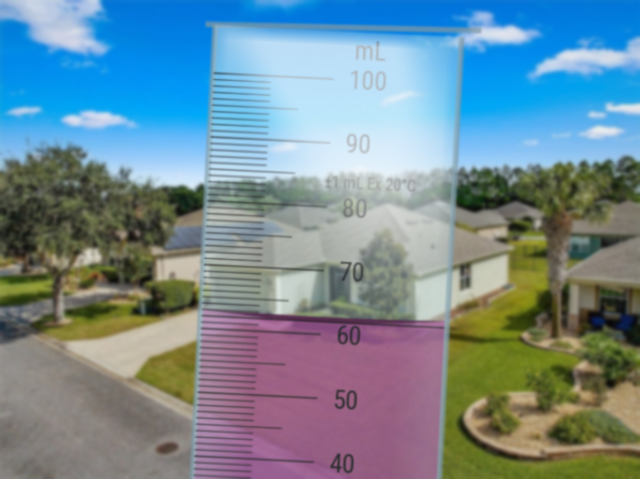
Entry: **62** mL
